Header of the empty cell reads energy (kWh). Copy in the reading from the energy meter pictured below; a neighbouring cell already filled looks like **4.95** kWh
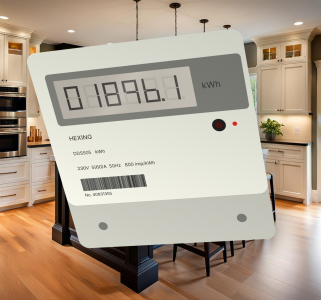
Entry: **1896.1** kWh
